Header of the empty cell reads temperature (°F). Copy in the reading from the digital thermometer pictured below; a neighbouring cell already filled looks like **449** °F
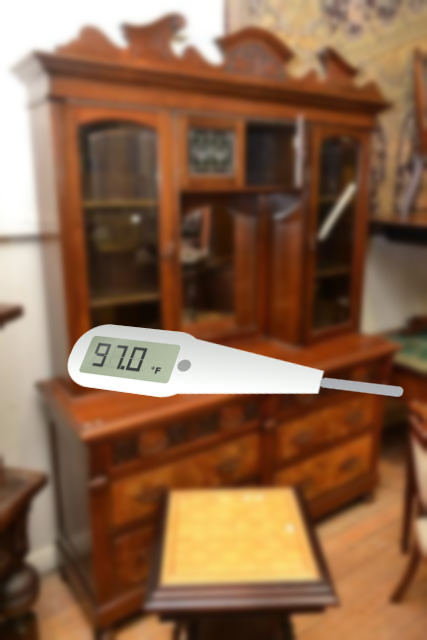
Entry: **97.0** °F
